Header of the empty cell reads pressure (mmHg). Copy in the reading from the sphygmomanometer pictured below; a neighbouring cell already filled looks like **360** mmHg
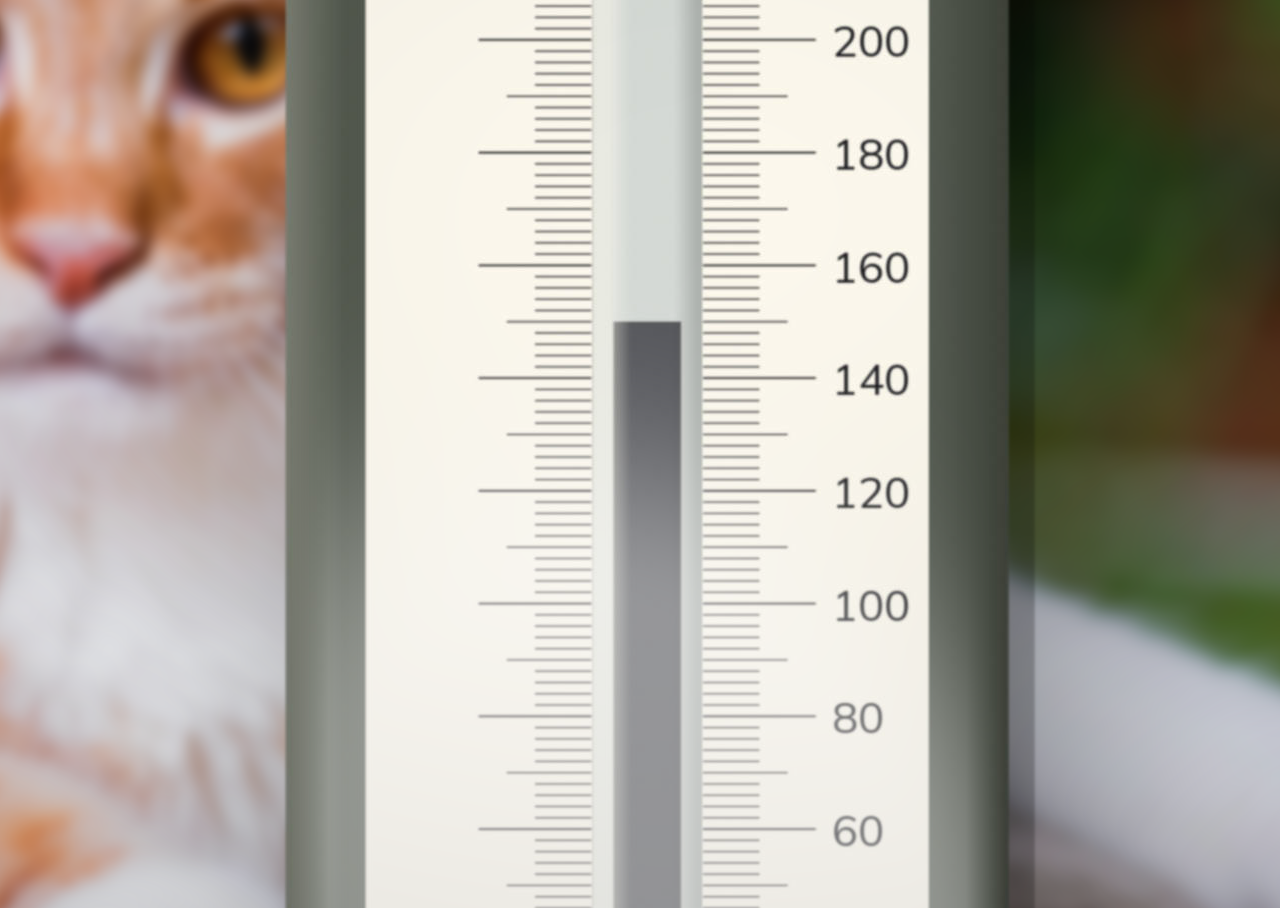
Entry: **150** mmHg
